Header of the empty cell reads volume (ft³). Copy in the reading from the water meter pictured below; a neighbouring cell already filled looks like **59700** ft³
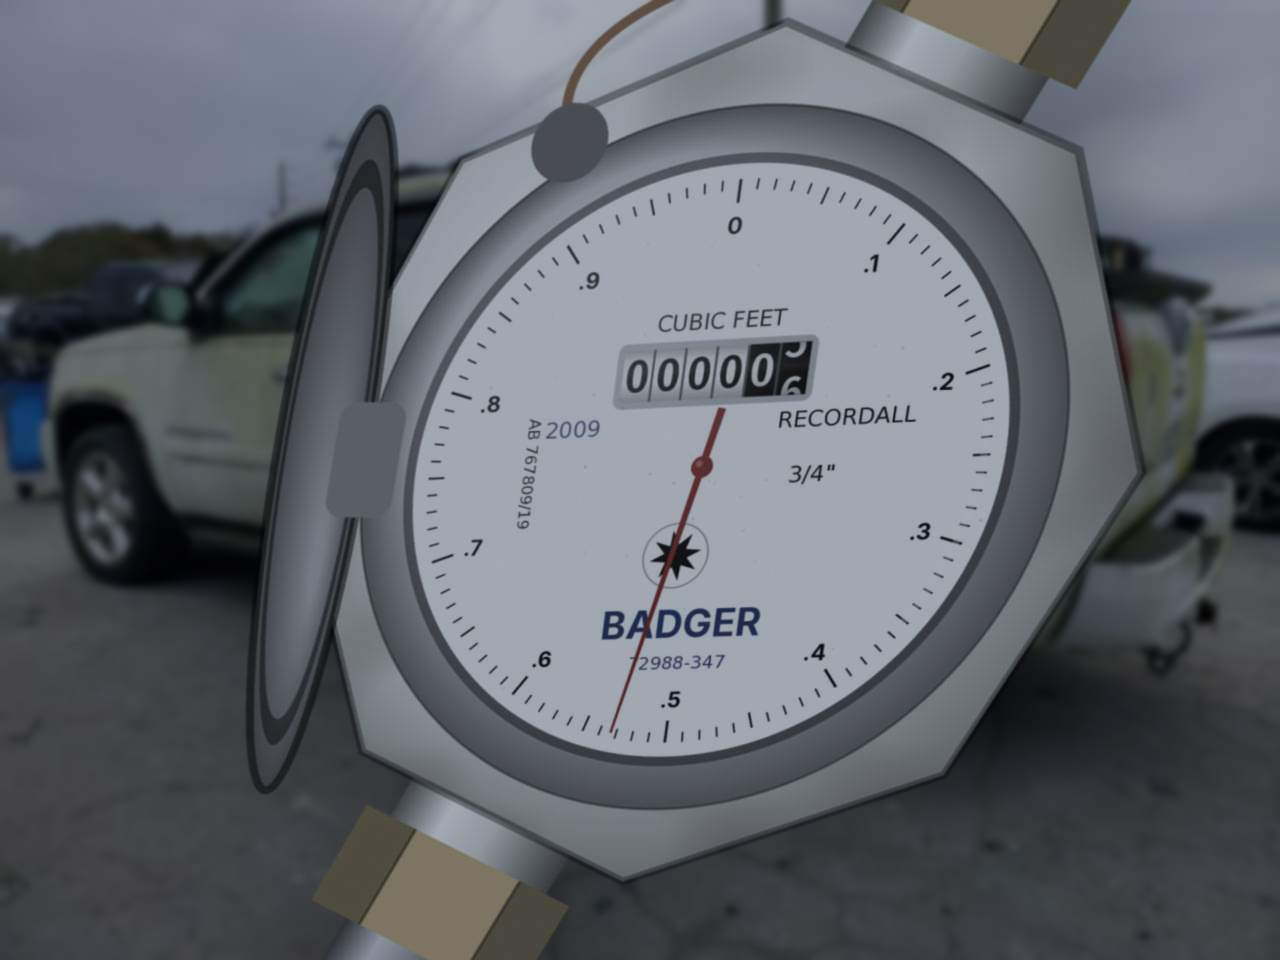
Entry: **5.53** ft³
